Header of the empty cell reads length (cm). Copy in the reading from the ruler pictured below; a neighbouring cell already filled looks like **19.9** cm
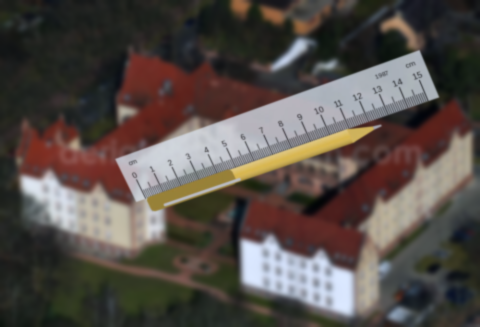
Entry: **12.5** cm
